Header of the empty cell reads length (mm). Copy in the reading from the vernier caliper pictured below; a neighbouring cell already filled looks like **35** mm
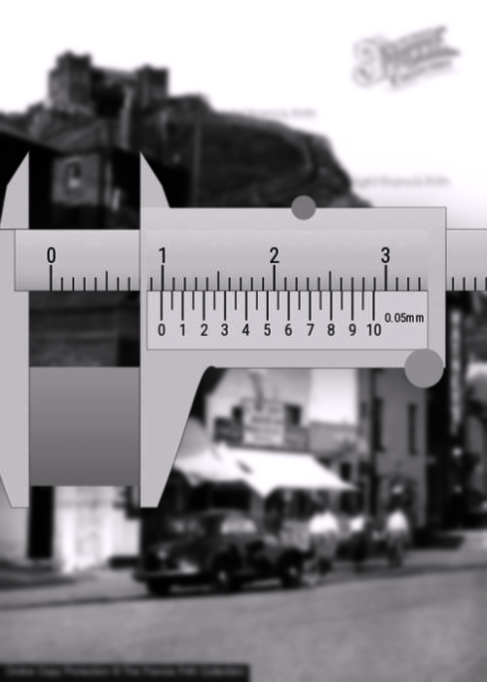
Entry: **9.9** mm
